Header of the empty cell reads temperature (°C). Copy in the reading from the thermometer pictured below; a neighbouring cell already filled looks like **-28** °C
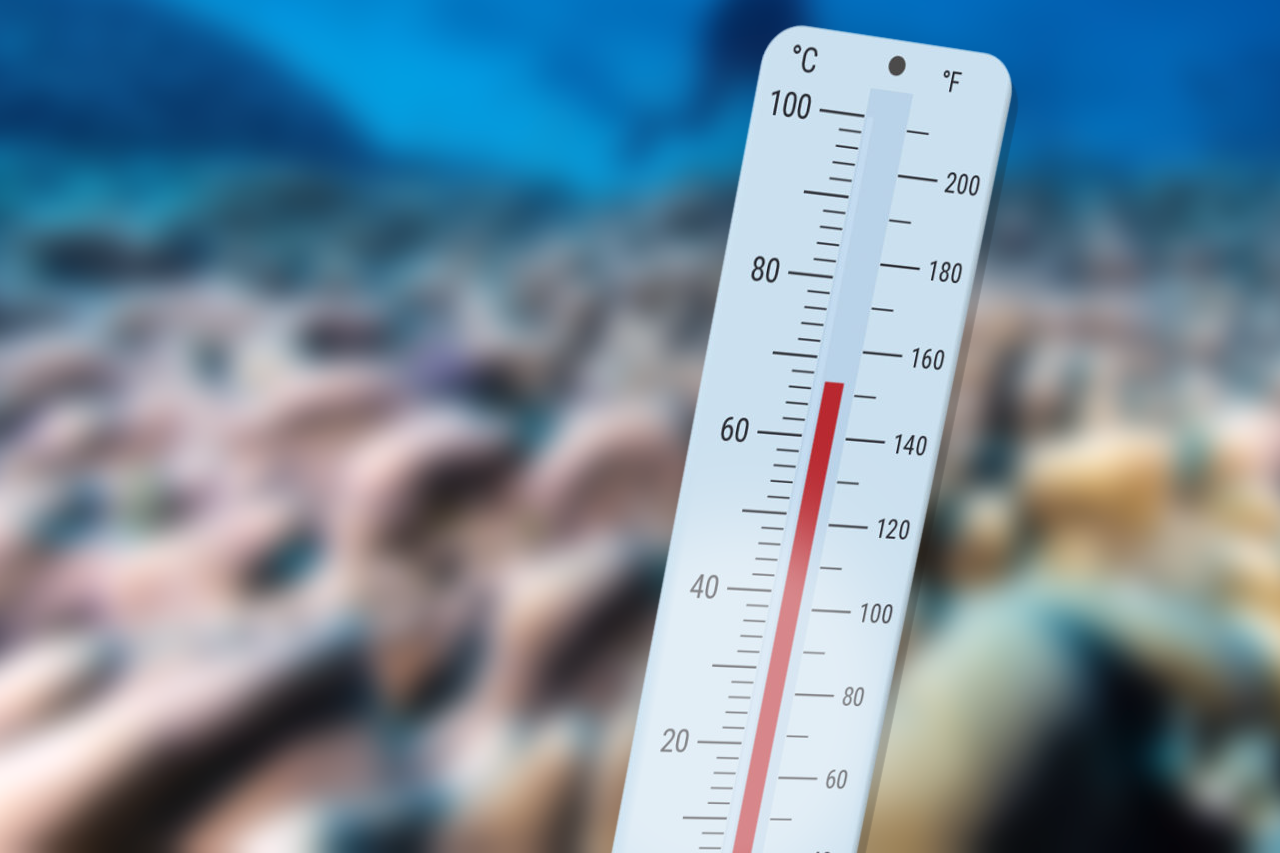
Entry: **67** °C
